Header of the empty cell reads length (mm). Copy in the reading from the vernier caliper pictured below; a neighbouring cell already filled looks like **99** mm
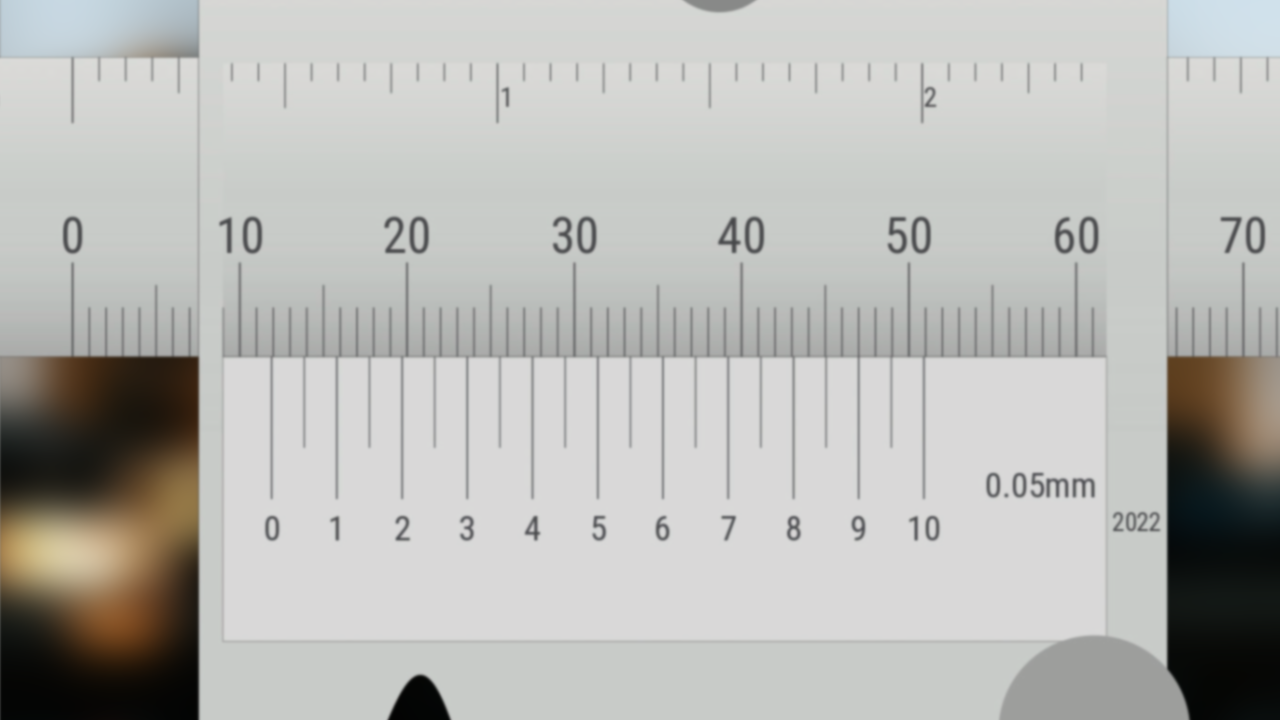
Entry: **11.9** mm
